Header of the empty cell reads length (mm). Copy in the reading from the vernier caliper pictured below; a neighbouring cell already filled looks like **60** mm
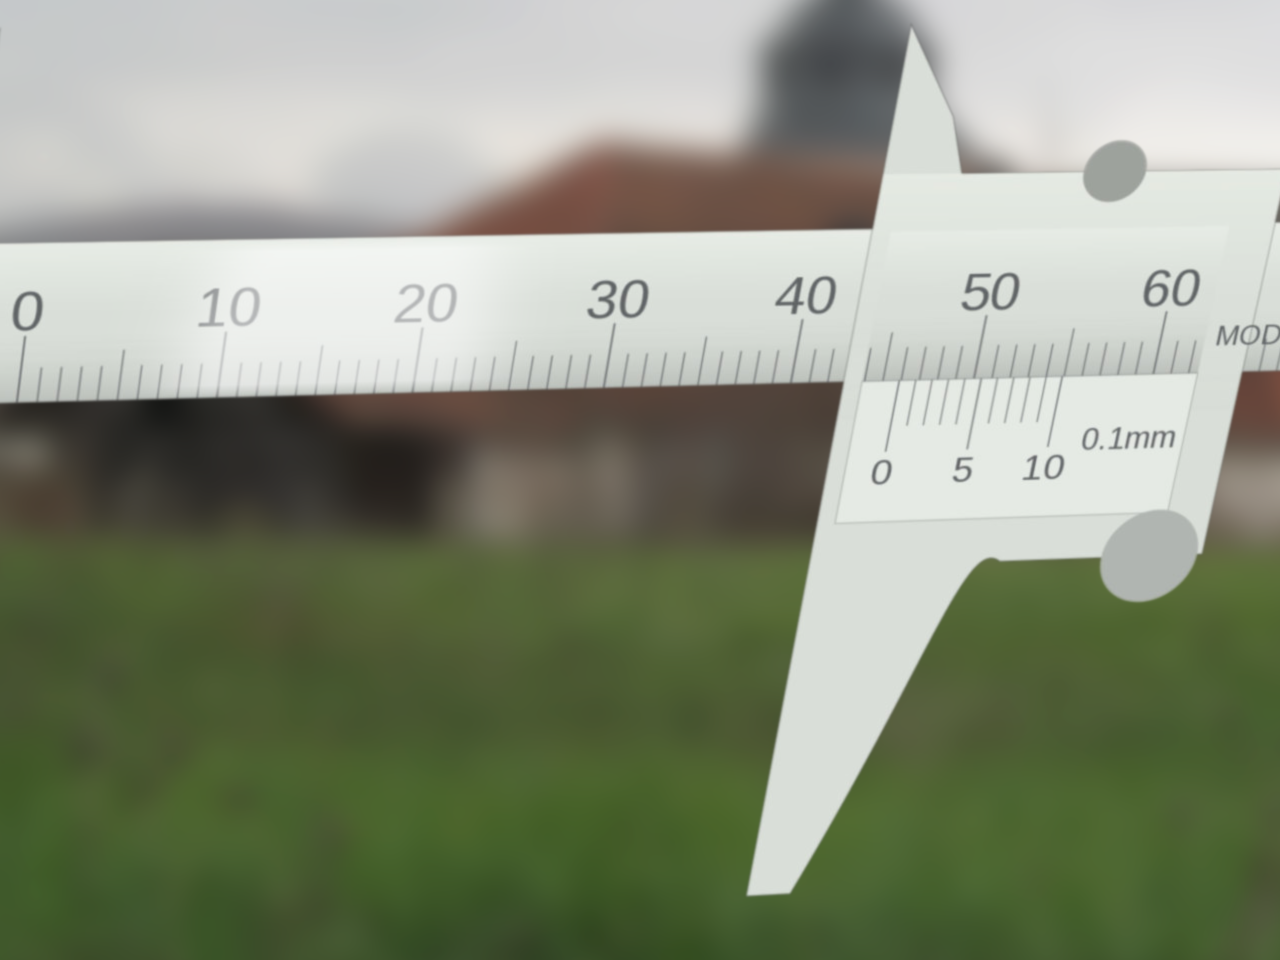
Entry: **45.9** mm
